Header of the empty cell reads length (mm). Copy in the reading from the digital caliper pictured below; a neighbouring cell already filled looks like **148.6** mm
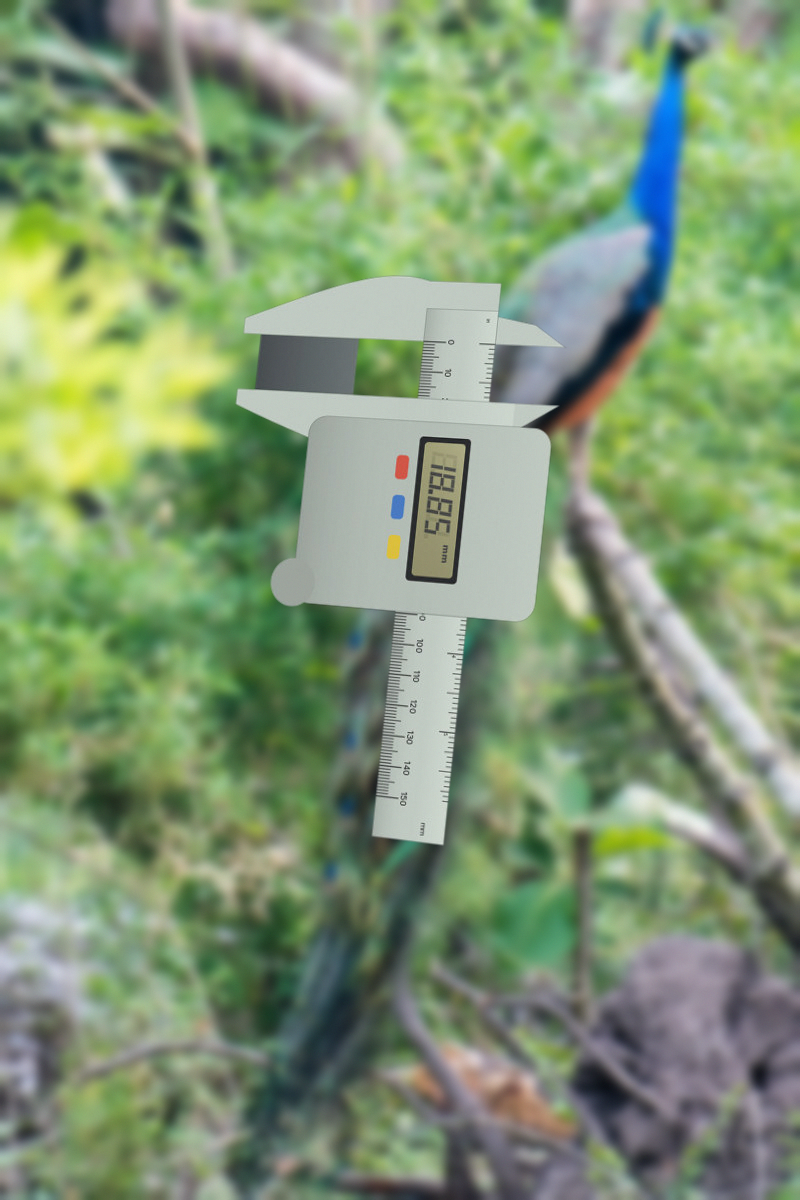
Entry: **18.85** mm
